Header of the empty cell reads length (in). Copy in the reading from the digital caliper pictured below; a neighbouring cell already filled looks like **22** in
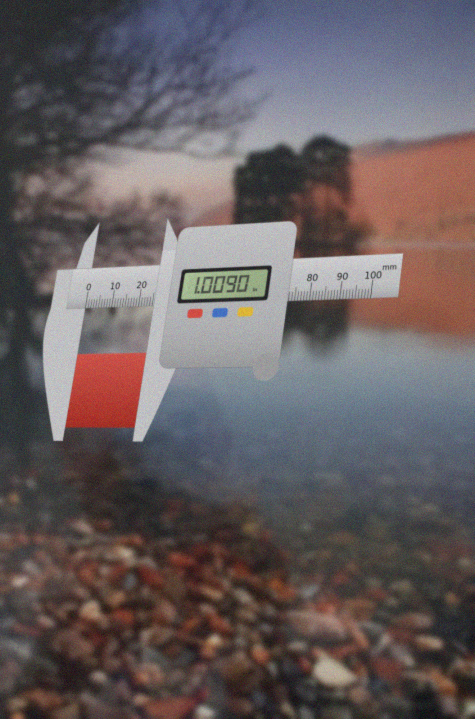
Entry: **1.0090** in
